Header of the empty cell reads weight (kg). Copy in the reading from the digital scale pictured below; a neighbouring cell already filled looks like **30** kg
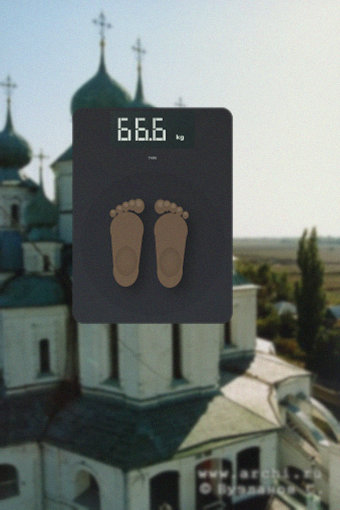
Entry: **66.6** kg
